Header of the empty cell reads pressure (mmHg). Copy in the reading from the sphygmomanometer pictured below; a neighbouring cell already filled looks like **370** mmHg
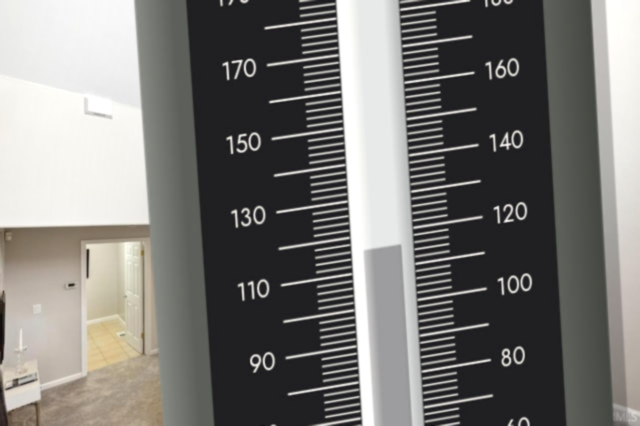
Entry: **116** mmHg
